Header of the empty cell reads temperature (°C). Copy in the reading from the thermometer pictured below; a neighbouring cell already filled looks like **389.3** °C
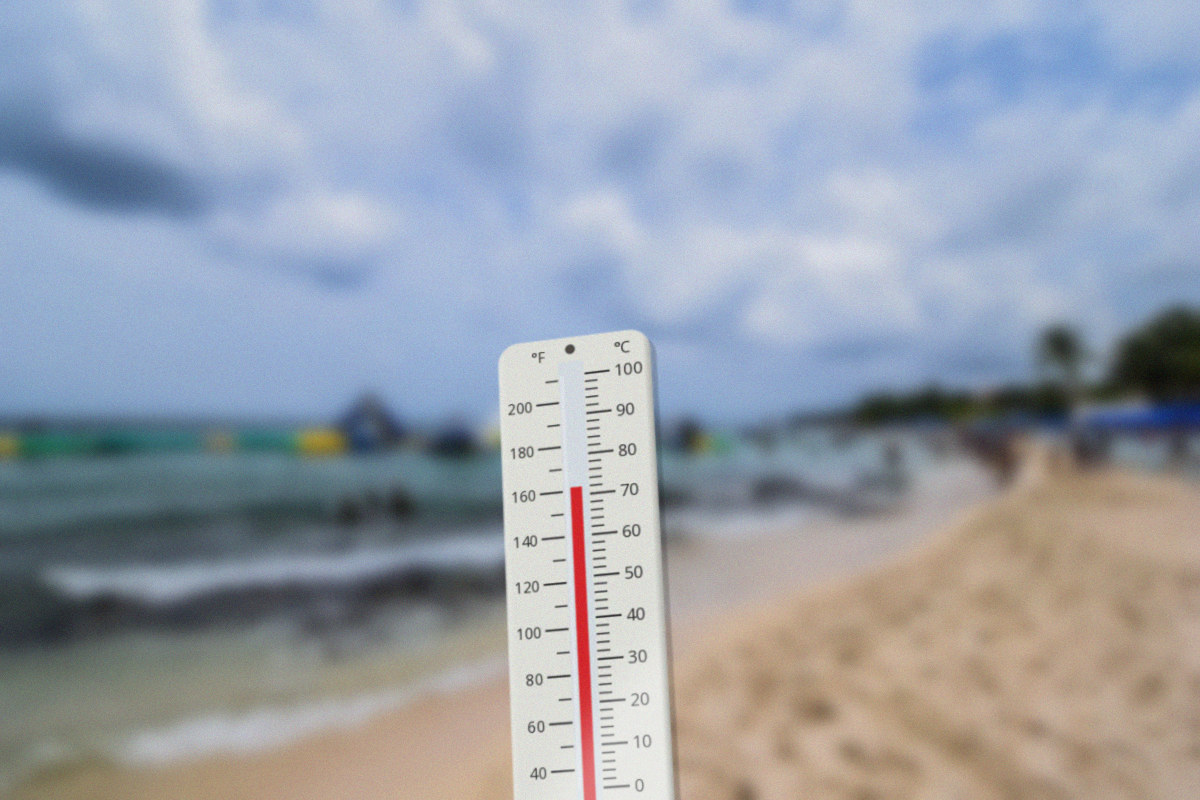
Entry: **72** °C
